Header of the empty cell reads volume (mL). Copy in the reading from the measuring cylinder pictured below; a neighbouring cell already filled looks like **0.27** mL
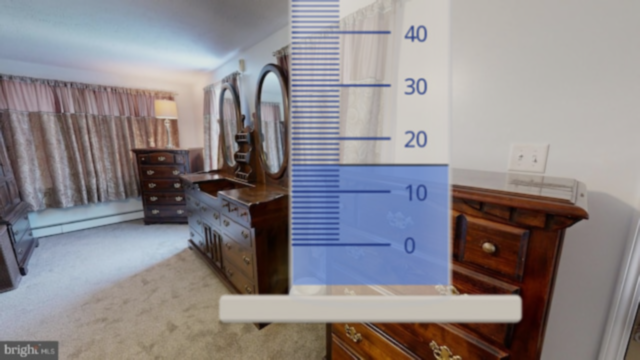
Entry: **15** mL
